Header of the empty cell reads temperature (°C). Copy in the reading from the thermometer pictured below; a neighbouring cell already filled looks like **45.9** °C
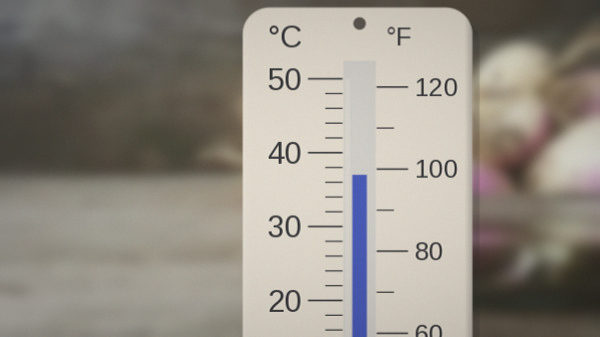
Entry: **37** °C
